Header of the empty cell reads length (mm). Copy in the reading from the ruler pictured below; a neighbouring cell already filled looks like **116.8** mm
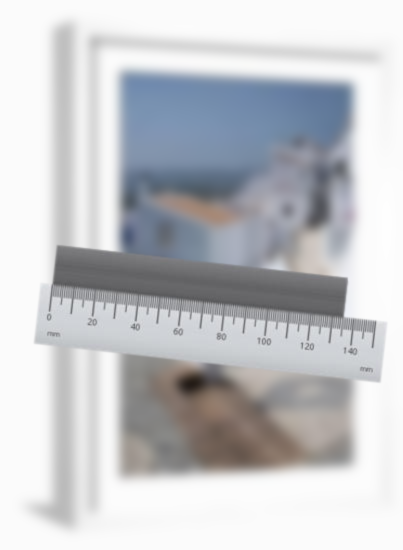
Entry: **135** mm
